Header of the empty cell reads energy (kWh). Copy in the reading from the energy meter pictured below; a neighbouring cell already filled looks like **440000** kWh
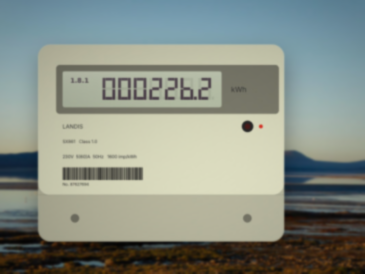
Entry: **226.2** kWh
